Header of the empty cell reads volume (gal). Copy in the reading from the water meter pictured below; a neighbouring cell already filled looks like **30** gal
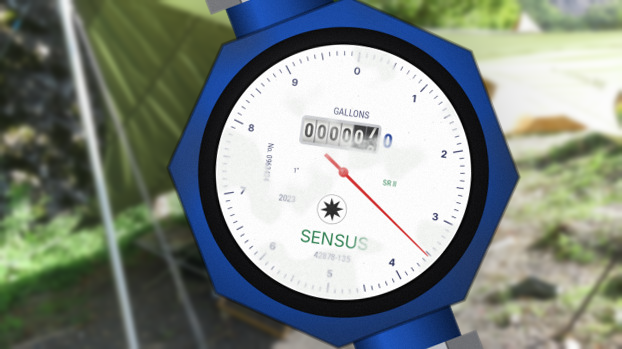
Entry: **73.5** gal
